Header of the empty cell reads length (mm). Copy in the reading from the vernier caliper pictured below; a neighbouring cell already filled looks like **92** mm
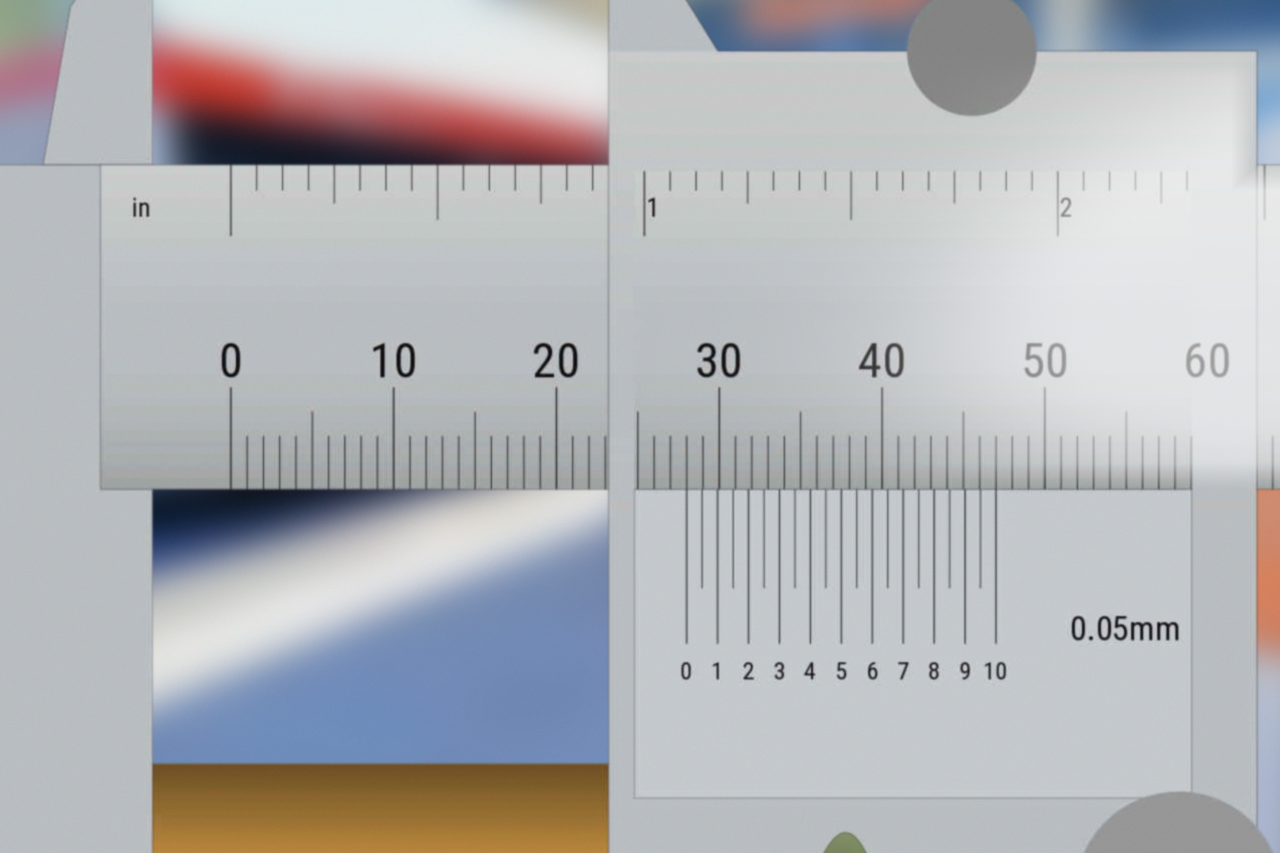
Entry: **28.0** mm
